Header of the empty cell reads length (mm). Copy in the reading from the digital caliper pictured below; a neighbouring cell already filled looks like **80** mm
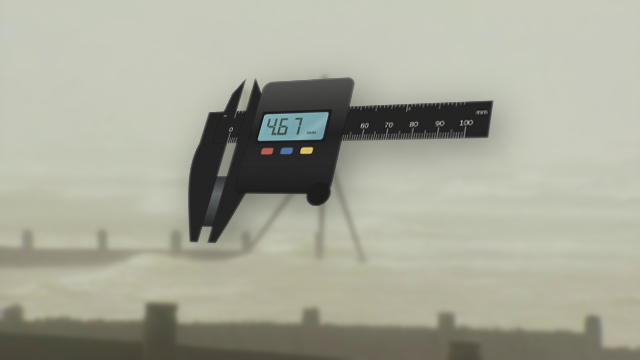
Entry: **4.67** mm
